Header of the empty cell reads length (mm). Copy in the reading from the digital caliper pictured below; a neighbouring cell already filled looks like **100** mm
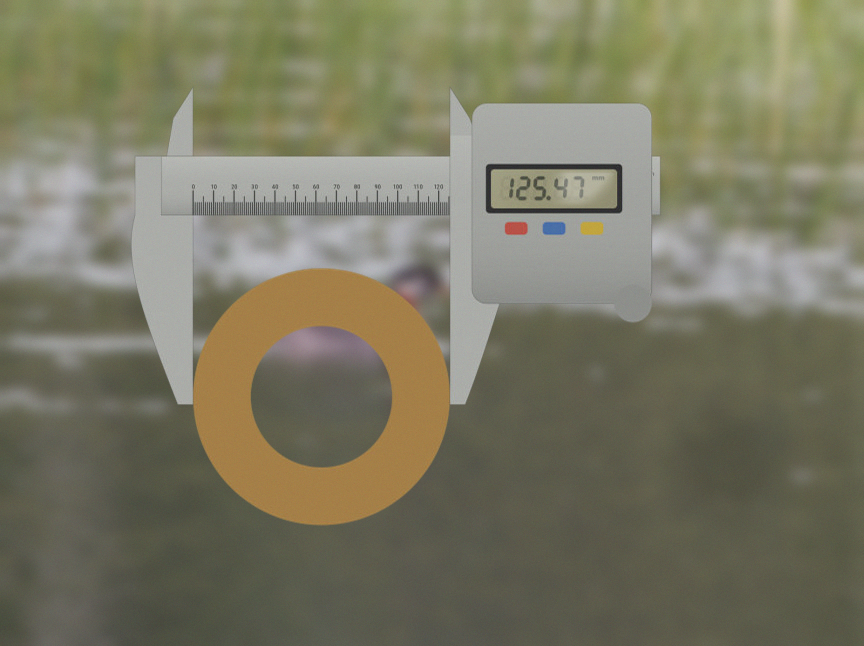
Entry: **125.47** mm
